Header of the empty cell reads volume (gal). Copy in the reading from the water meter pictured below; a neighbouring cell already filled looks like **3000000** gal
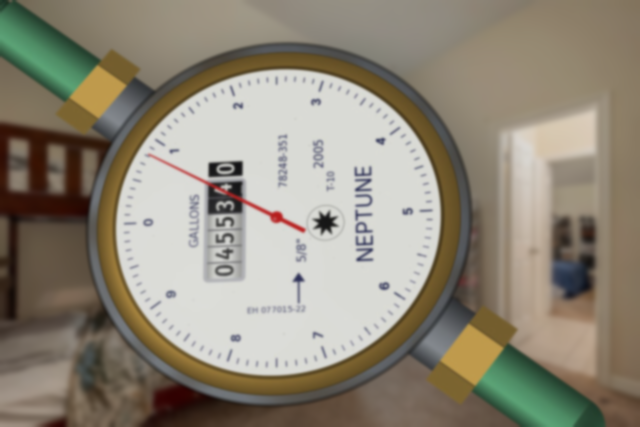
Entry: **455340.8** gal
